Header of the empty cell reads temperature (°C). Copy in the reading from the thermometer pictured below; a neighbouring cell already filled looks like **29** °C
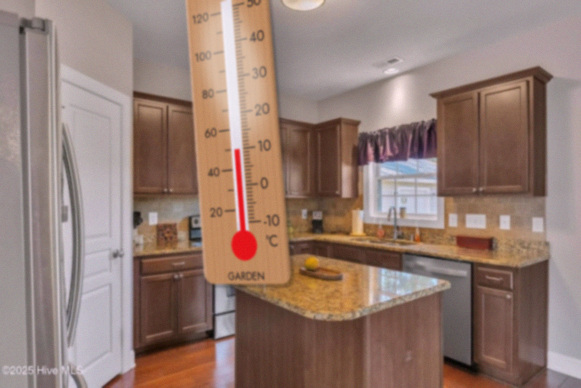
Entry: **10** °C
